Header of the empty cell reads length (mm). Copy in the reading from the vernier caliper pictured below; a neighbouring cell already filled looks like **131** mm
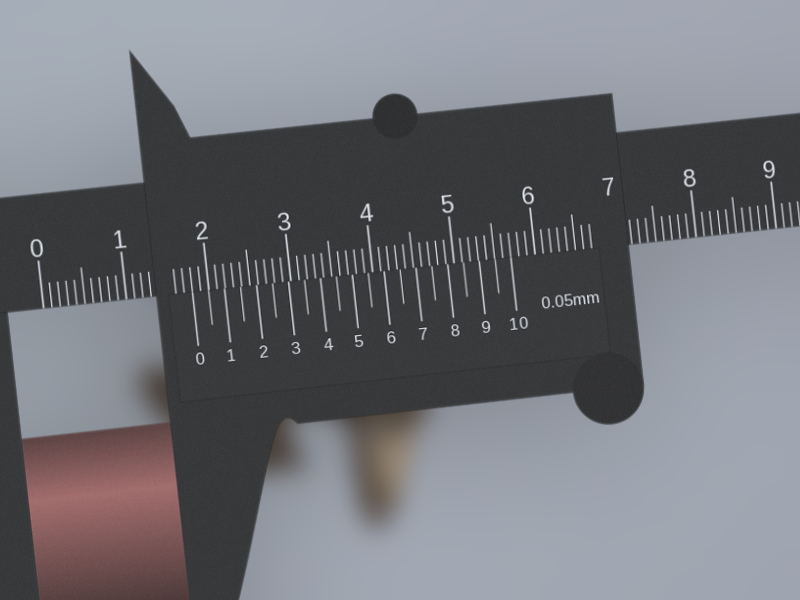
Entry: **18.0** mm
